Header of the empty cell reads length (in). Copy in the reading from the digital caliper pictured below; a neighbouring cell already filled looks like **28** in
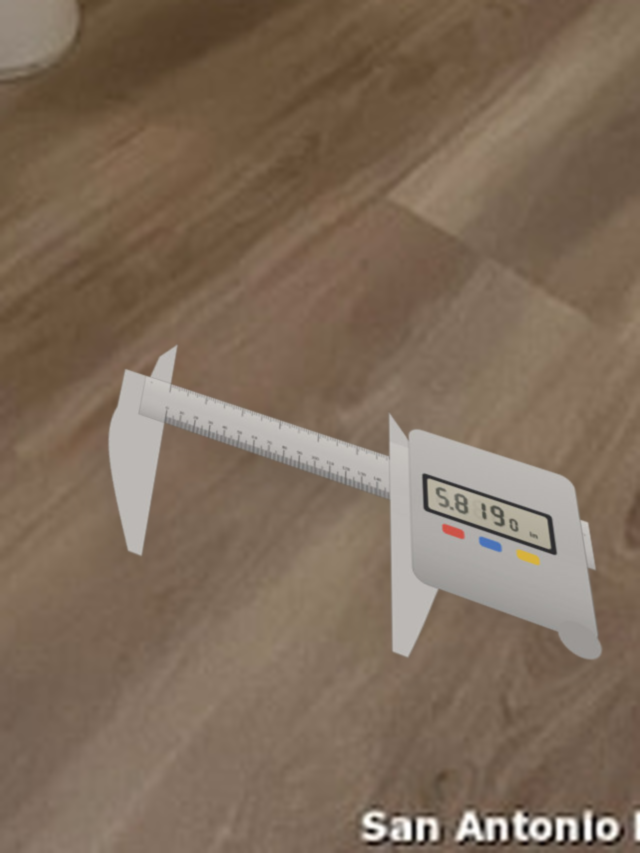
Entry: **5.8190** in
